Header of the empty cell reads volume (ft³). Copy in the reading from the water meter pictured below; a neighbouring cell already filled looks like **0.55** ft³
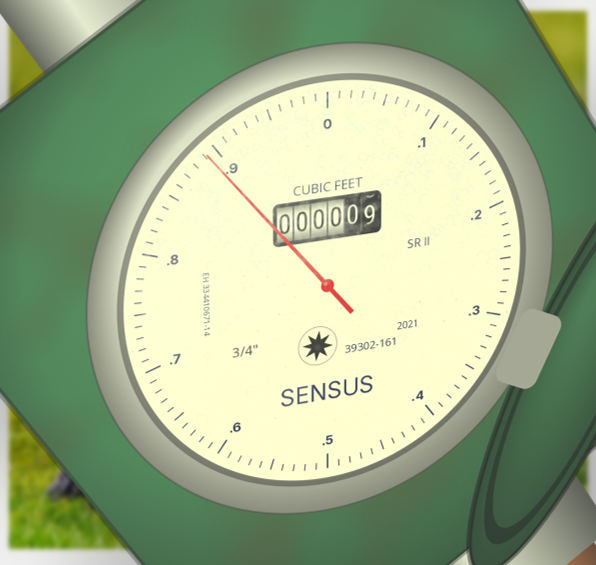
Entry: **8.89** ft³
